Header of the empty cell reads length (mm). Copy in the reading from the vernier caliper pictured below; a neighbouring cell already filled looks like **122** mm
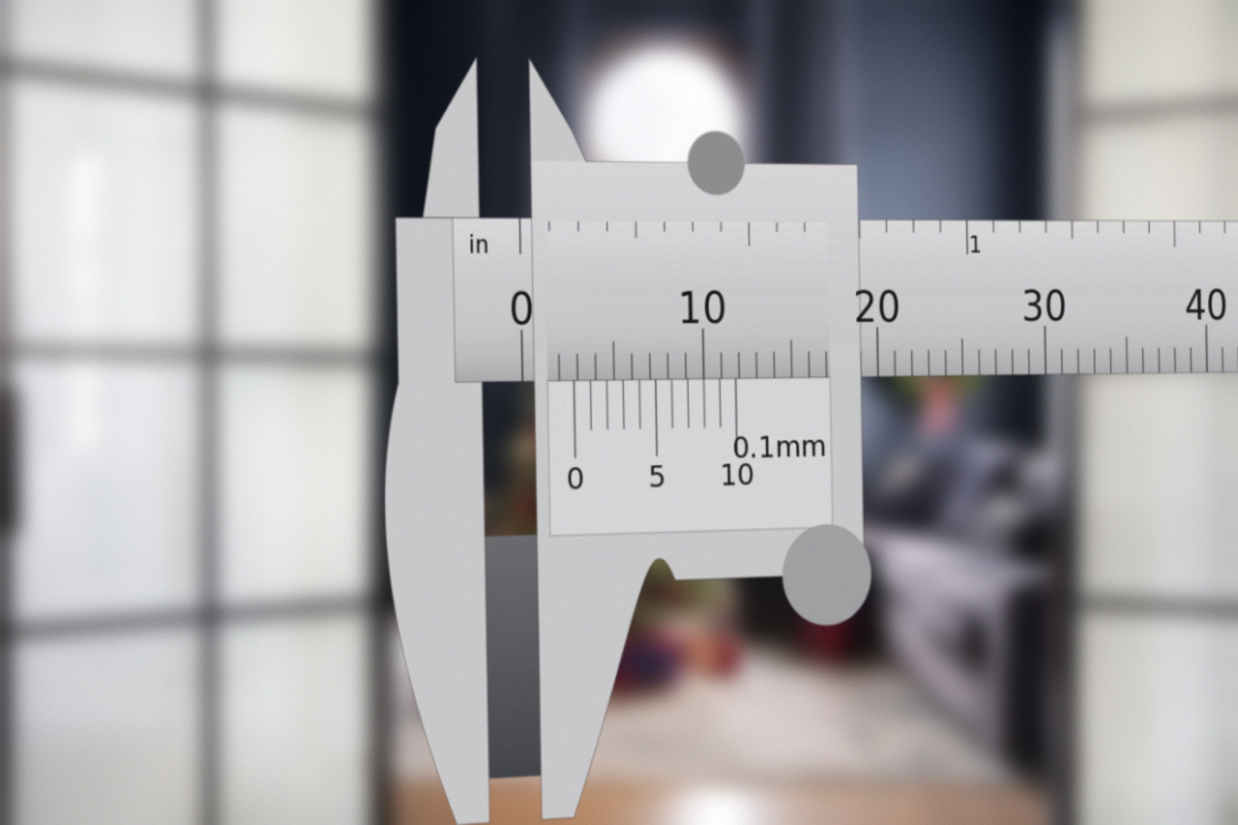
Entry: **2.8** mm
